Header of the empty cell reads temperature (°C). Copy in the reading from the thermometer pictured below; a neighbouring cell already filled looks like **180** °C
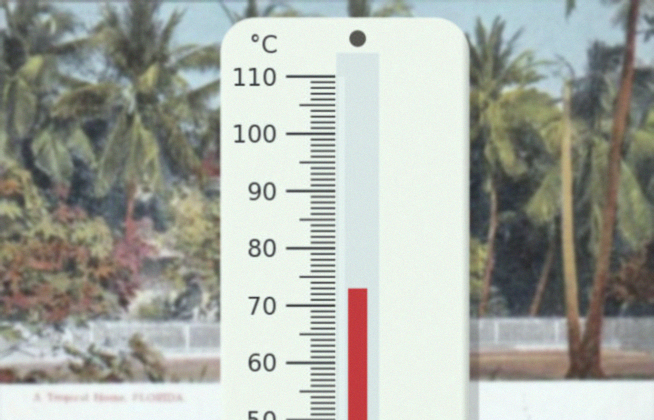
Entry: **73** °C
